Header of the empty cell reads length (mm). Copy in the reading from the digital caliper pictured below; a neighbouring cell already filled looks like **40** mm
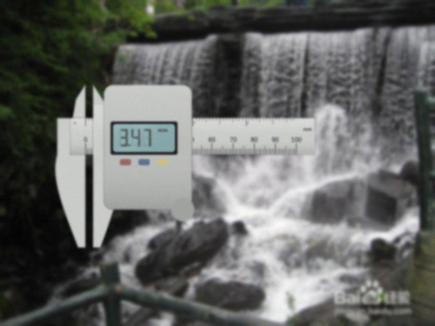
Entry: **3.47** mm
